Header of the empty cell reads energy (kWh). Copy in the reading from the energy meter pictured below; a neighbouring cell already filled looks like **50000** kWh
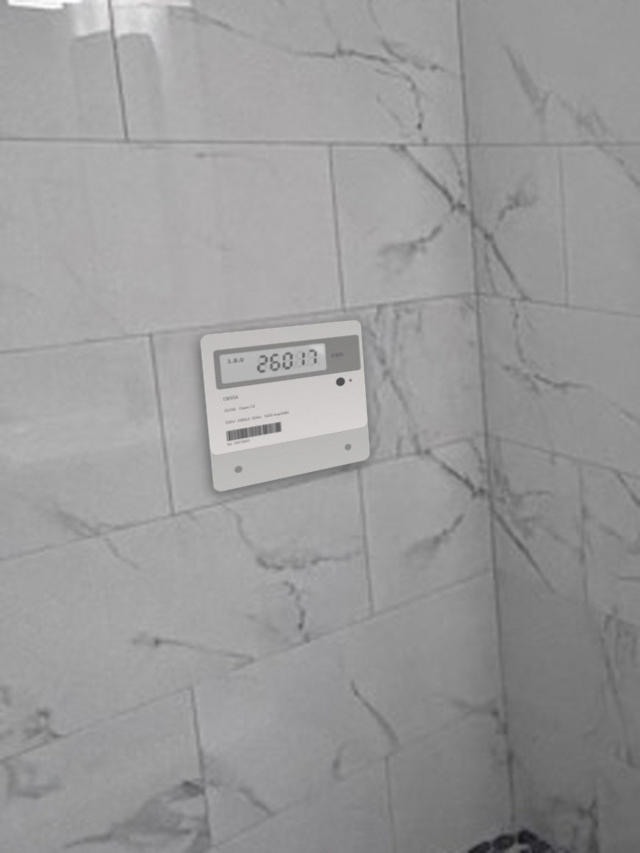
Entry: **26017** kWh
